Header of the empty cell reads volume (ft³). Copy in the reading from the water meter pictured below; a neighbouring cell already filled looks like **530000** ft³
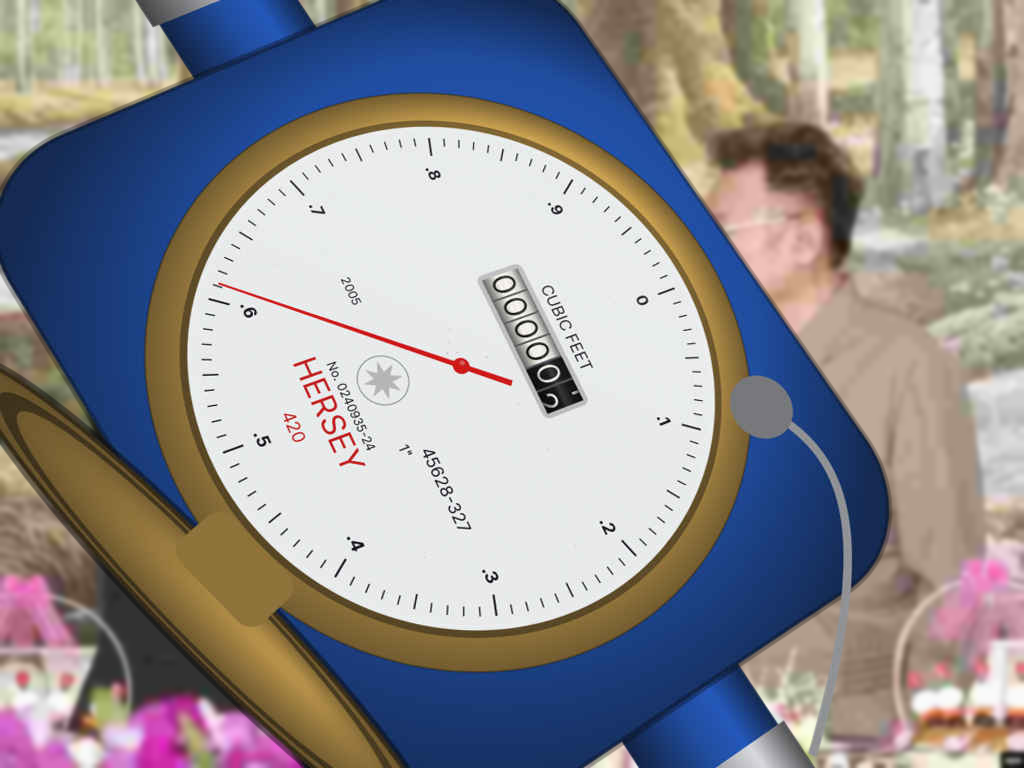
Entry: **1.61** ft³
